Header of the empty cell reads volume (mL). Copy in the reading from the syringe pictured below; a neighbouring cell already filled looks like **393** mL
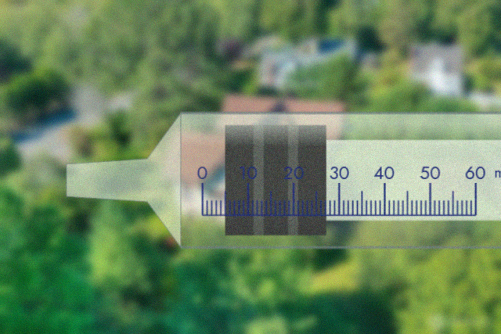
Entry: **5** mL
